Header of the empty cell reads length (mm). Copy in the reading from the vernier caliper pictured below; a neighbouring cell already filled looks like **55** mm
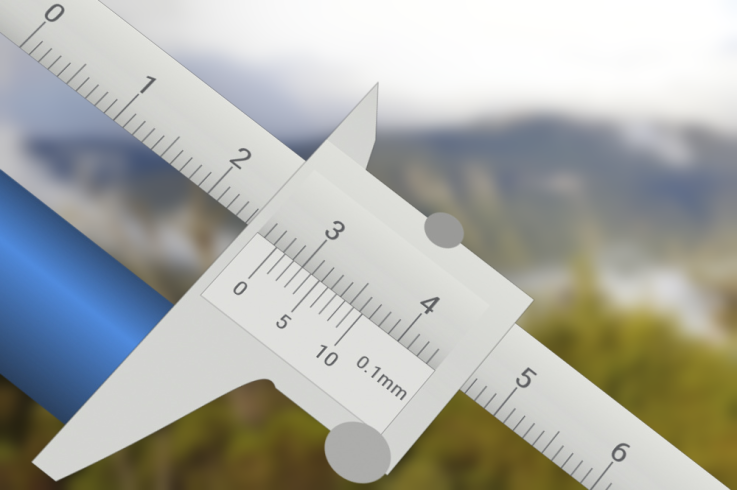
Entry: **27.3** mm
